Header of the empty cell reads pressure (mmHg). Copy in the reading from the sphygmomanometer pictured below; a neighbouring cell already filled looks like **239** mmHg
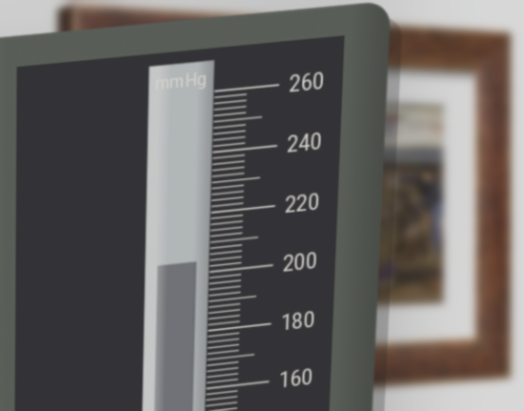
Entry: **204** mmHg
